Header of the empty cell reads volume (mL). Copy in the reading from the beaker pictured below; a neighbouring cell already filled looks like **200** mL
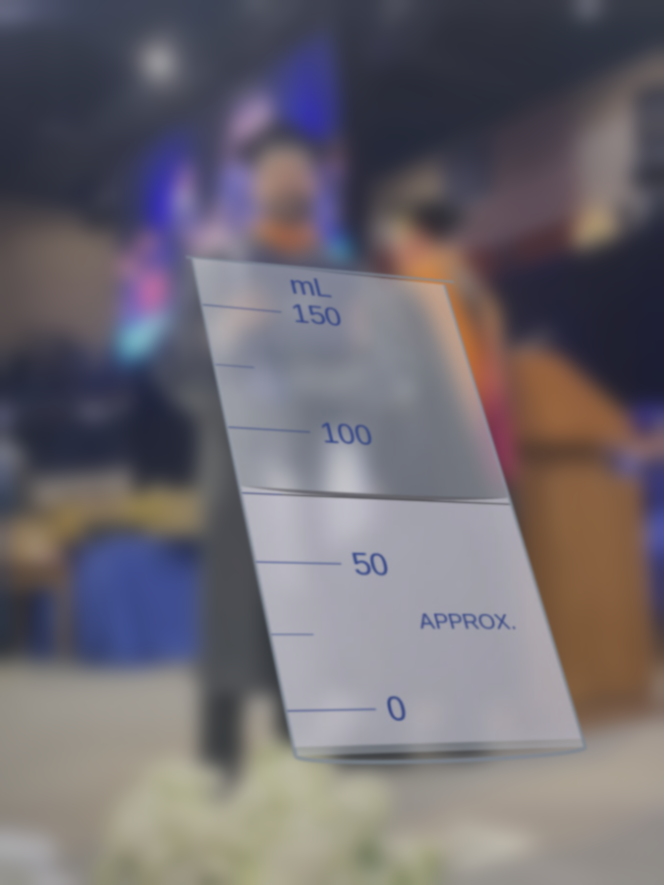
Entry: **75** mL
